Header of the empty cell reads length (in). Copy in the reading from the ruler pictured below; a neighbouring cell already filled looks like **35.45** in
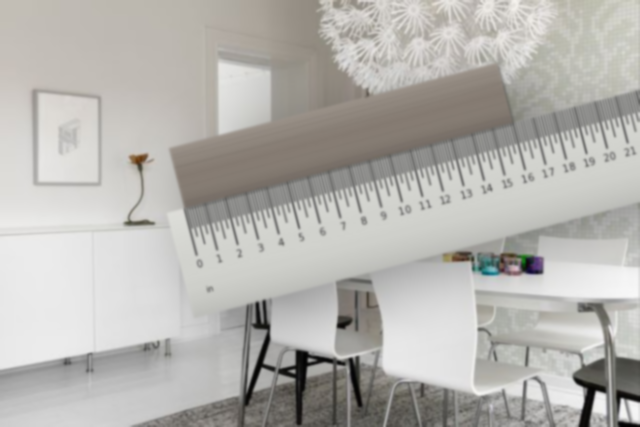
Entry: **16** in
